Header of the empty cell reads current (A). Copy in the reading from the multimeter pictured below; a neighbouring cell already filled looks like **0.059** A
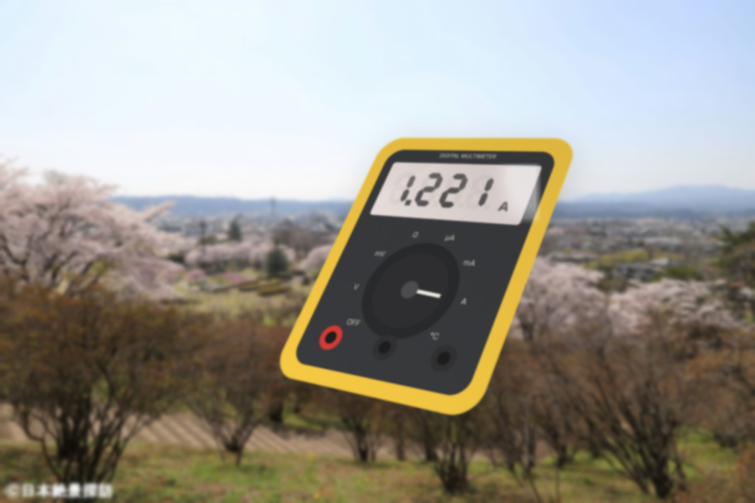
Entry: **1.221** A
